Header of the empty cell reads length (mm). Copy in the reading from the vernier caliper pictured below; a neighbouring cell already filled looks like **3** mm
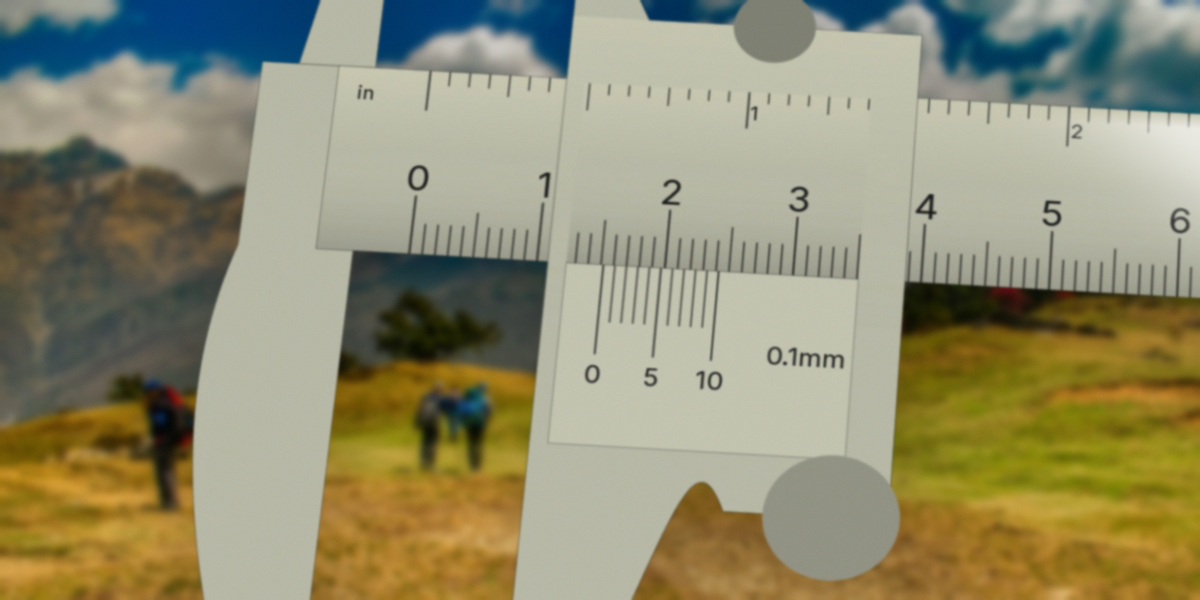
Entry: **15.2** mm
